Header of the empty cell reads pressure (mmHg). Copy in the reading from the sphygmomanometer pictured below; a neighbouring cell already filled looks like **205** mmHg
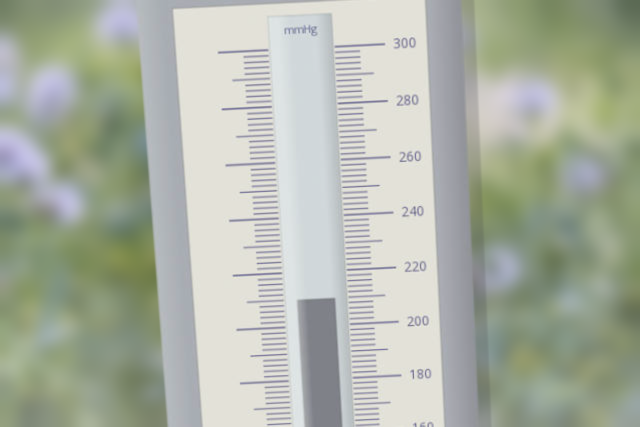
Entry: **210** mmHg
